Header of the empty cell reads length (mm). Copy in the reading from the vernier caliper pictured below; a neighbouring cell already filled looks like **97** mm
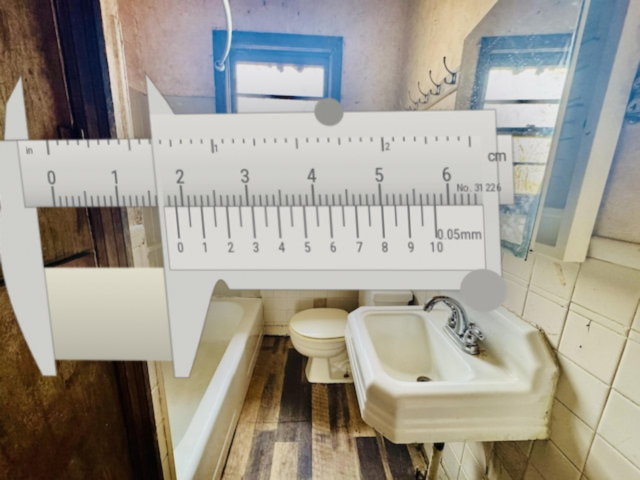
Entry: **19.0** mm
